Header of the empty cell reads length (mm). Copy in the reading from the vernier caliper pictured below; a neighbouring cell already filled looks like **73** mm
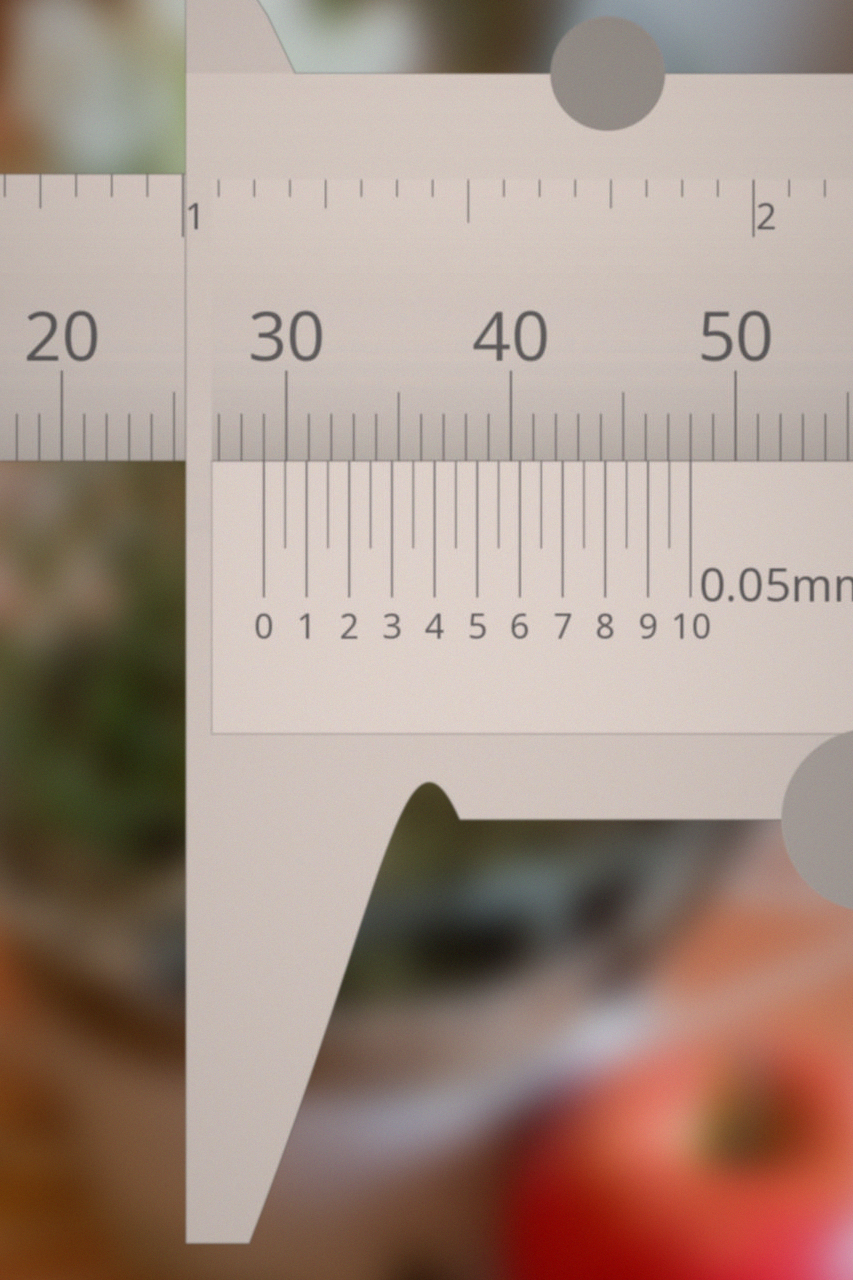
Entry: **29.0** mm
